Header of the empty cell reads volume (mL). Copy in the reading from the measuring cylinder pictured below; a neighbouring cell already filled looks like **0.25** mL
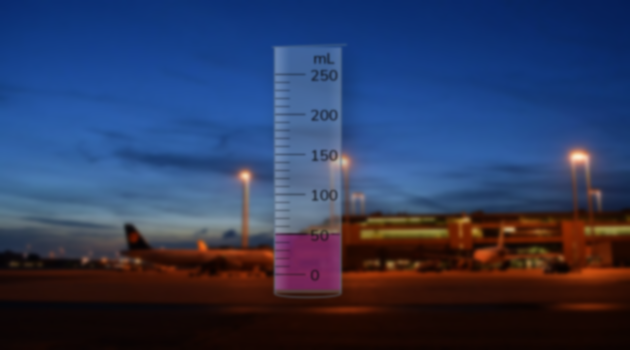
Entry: **50** mL
